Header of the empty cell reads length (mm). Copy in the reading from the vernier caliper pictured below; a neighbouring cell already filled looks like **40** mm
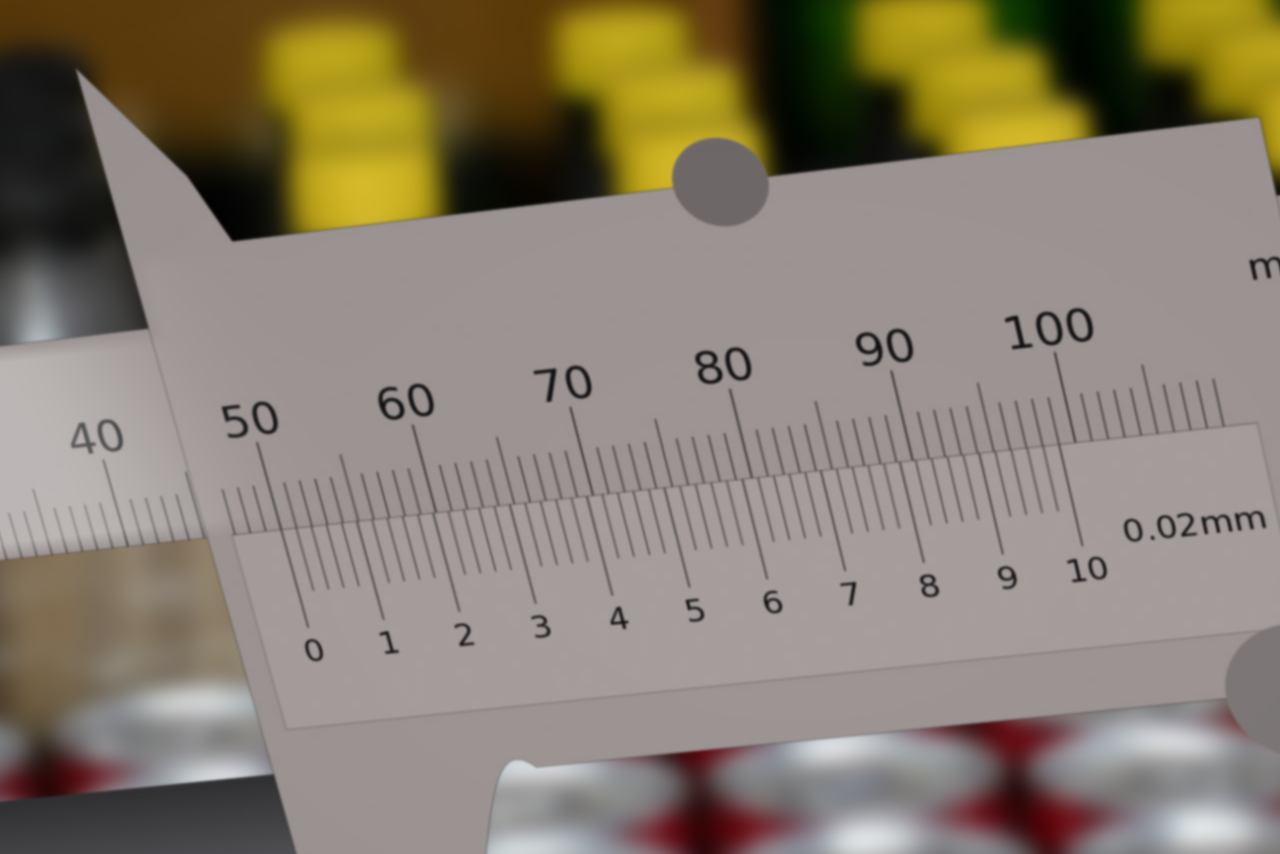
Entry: **50.0** mm
